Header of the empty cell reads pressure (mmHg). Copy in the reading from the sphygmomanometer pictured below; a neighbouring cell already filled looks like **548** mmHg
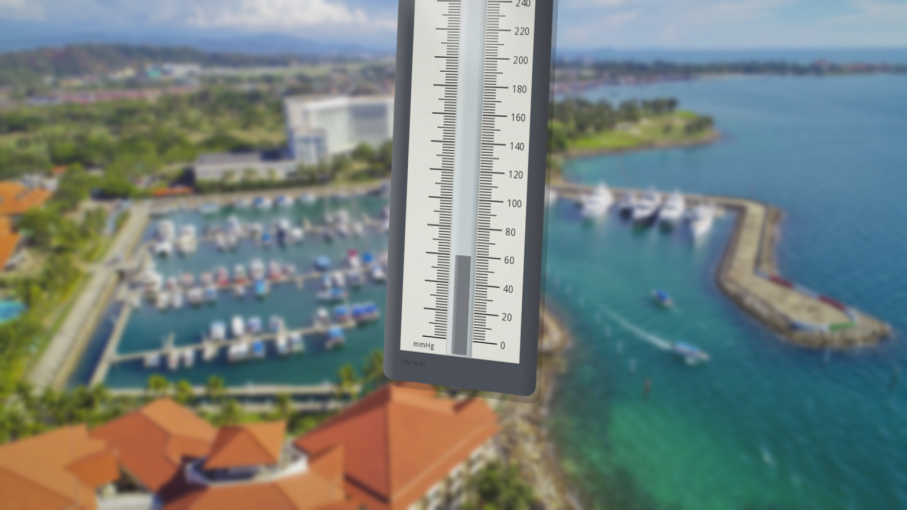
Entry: **60** mmHg
